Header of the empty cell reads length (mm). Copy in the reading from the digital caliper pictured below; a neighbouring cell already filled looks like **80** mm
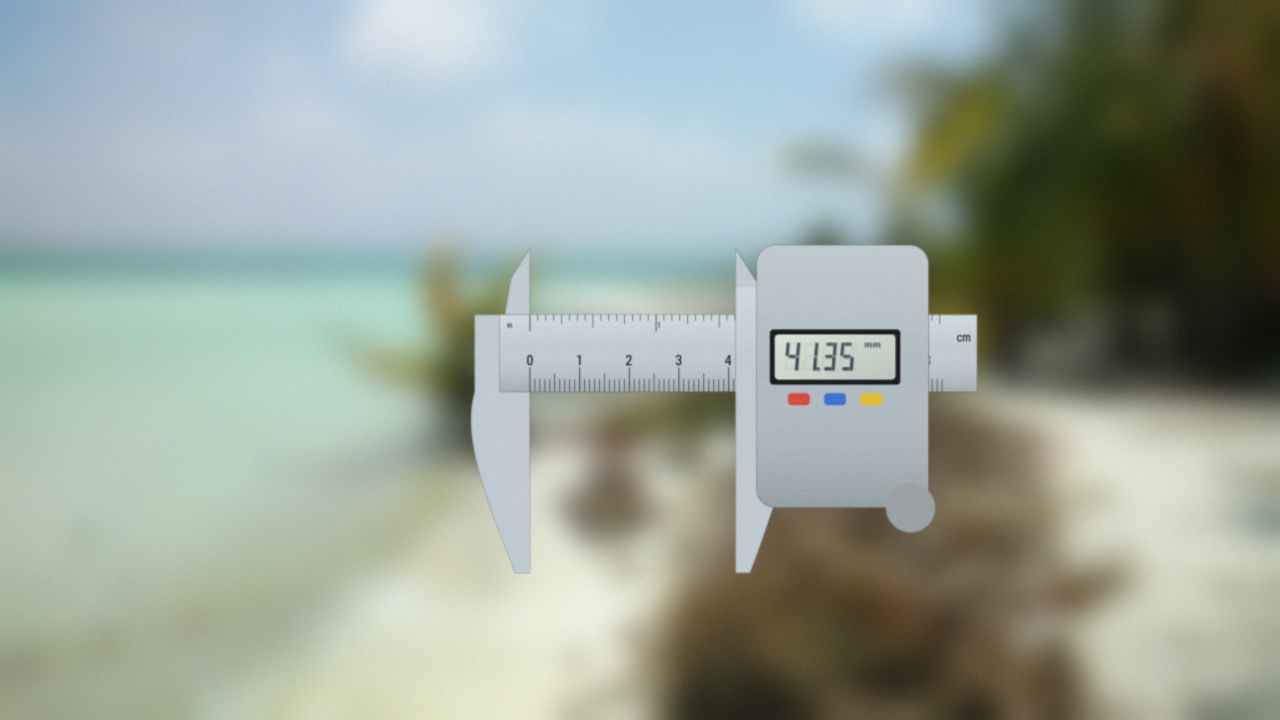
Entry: **41.35** mm
